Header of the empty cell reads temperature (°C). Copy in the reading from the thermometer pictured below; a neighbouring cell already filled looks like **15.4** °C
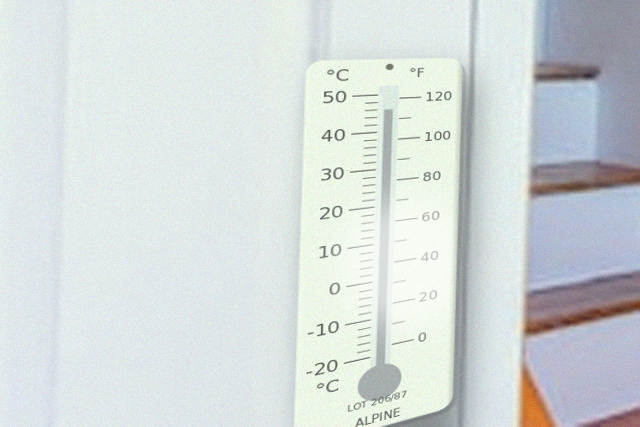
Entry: **46** °C
